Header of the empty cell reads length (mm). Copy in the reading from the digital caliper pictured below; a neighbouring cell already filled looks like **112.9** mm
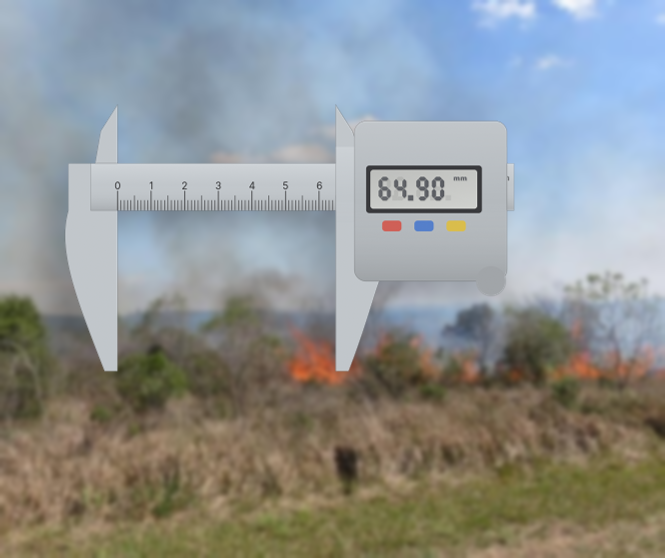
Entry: **64.90** mm
